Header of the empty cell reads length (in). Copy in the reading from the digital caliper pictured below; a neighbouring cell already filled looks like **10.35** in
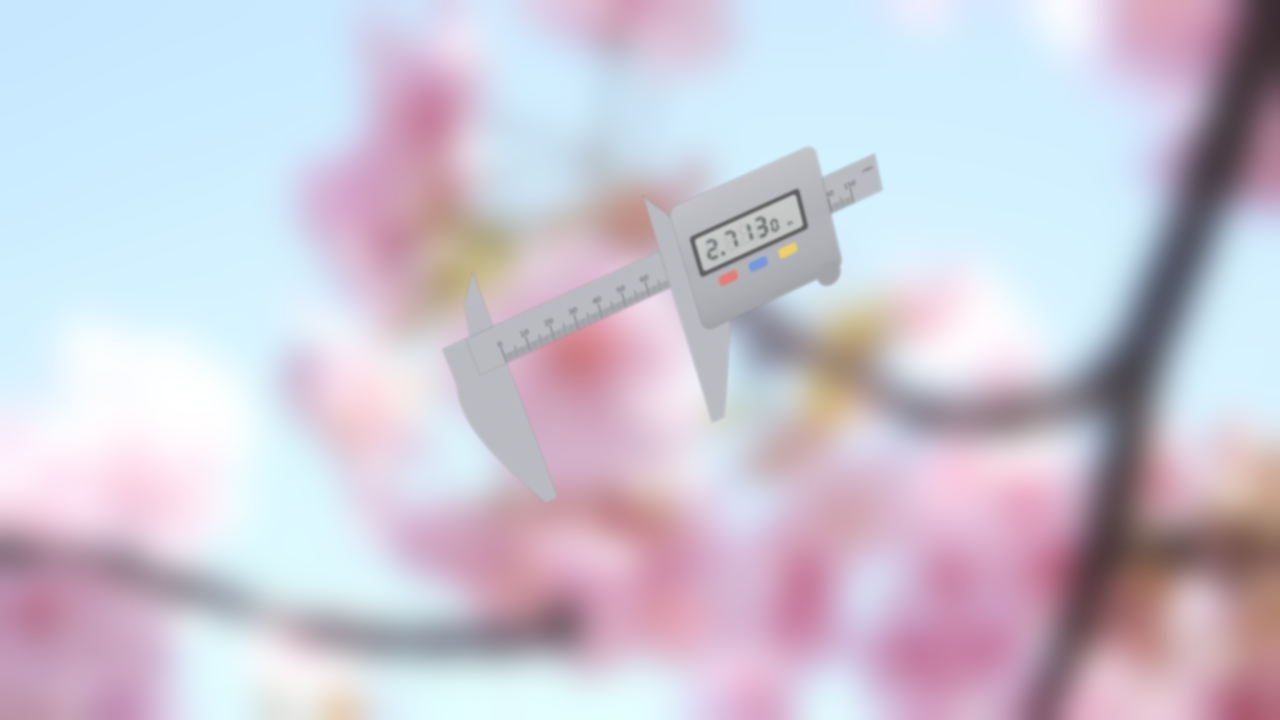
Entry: **2.7130** in
